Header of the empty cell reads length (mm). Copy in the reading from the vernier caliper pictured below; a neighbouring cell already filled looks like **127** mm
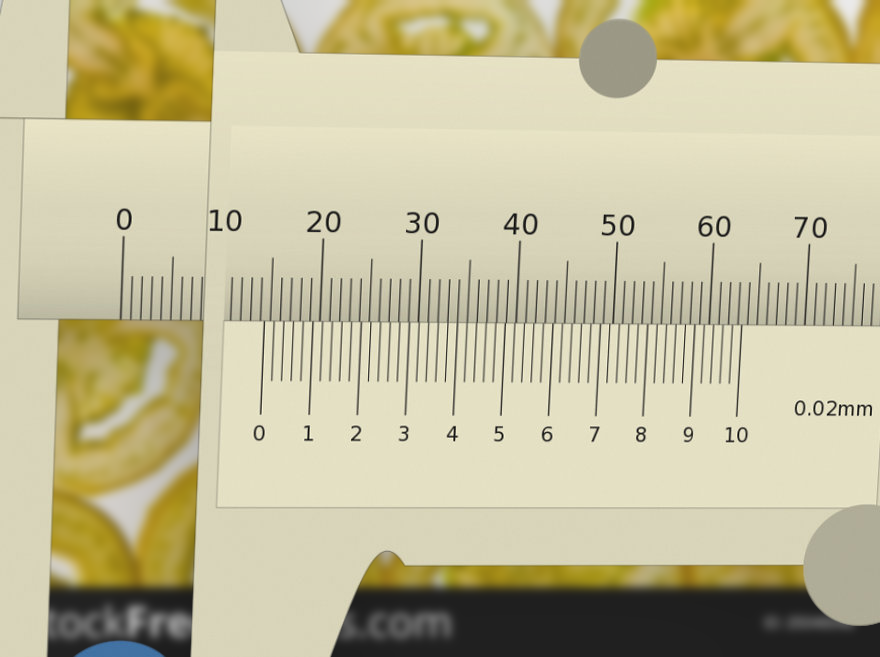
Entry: **14.4** mm
